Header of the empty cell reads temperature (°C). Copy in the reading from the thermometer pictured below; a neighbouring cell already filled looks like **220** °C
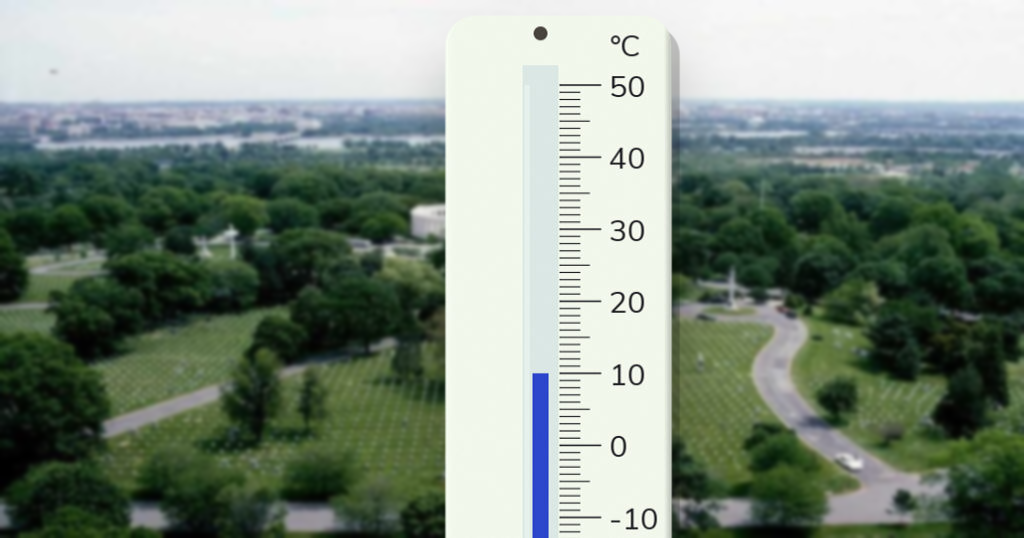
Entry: **10** °C
